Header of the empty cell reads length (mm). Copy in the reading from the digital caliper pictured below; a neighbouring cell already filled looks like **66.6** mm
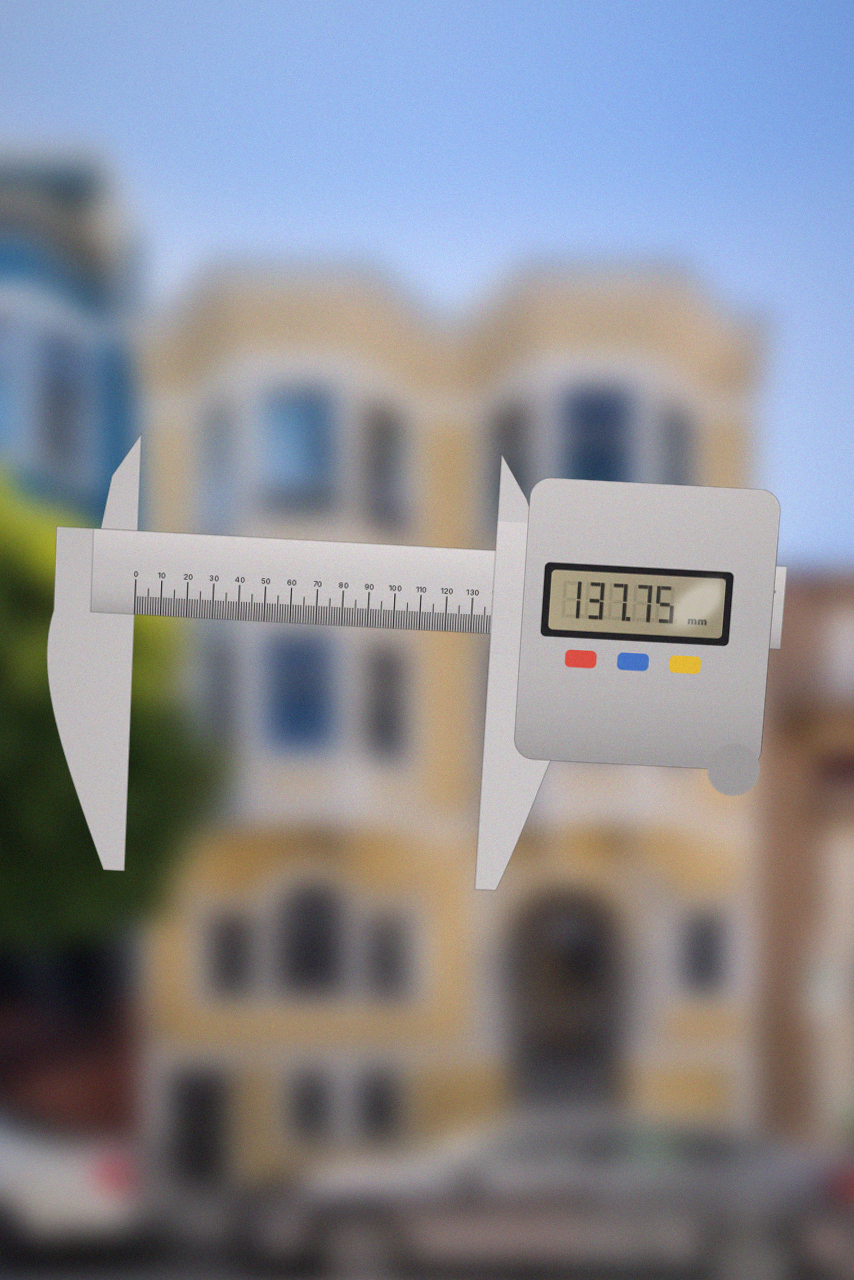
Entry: **137.75** mm
